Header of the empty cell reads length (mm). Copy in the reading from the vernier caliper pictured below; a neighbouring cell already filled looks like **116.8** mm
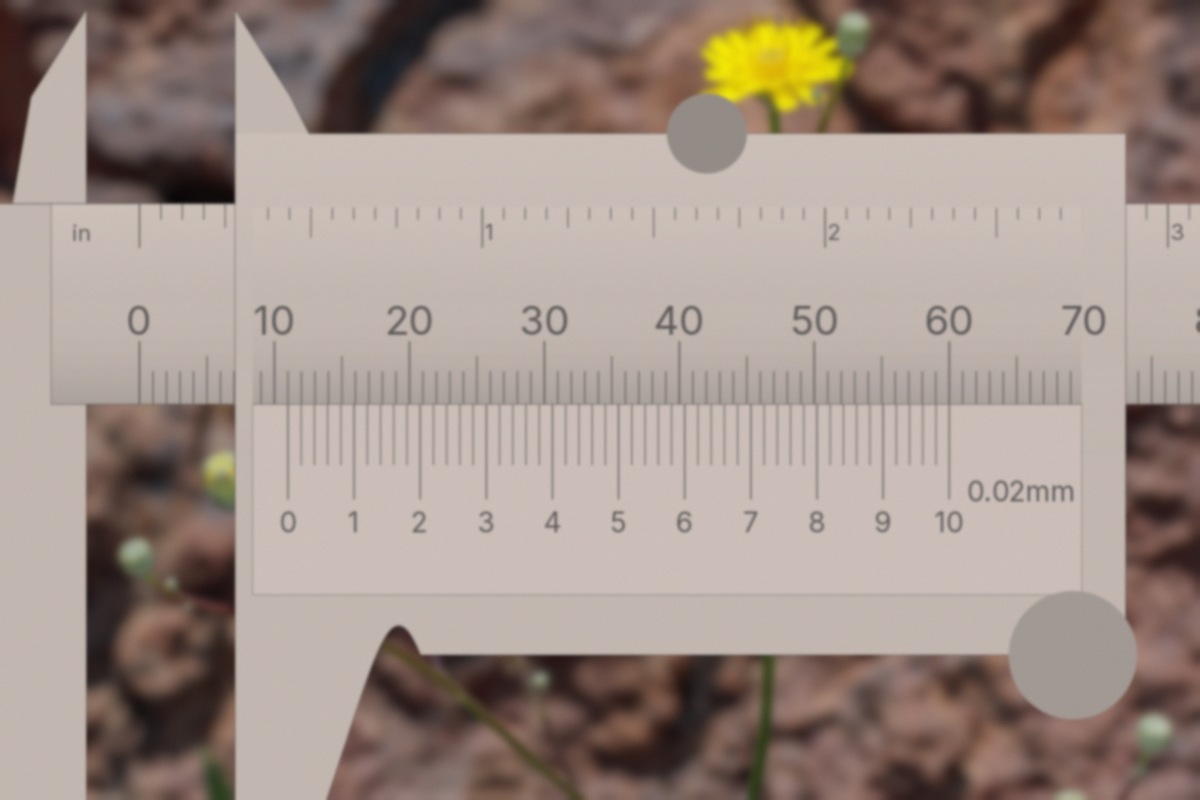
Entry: **11.0** mm
